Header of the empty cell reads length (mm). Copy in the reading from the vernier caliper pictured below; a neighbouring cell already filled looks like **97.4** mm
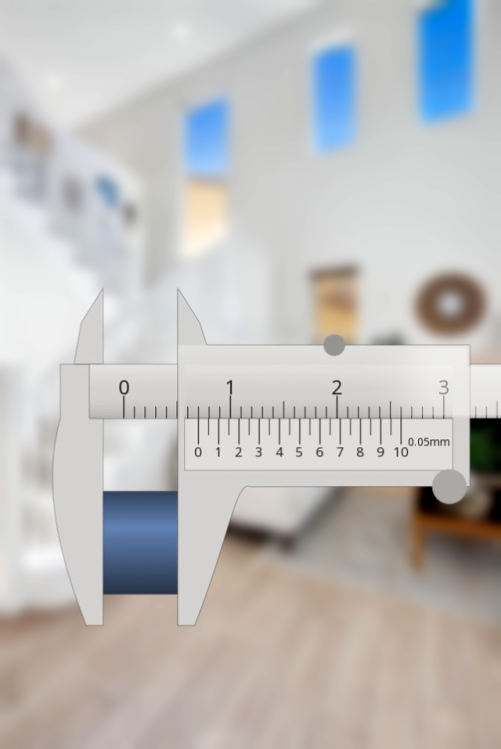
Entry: **7.0** mm
